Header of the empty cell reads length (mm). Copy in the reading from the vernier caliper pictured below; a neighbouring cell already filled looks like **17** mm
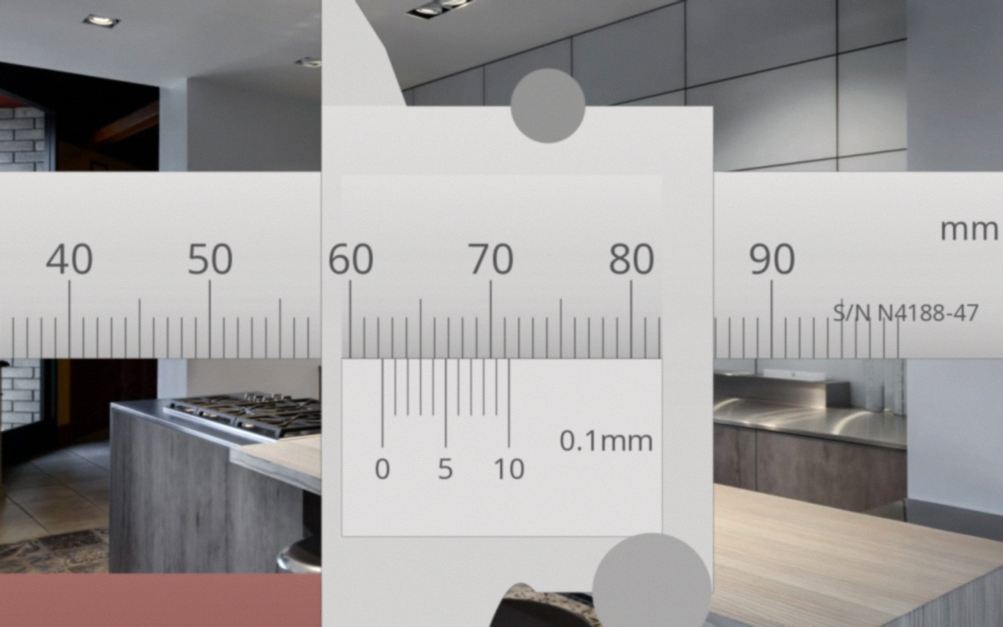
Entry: **62.3** mm
